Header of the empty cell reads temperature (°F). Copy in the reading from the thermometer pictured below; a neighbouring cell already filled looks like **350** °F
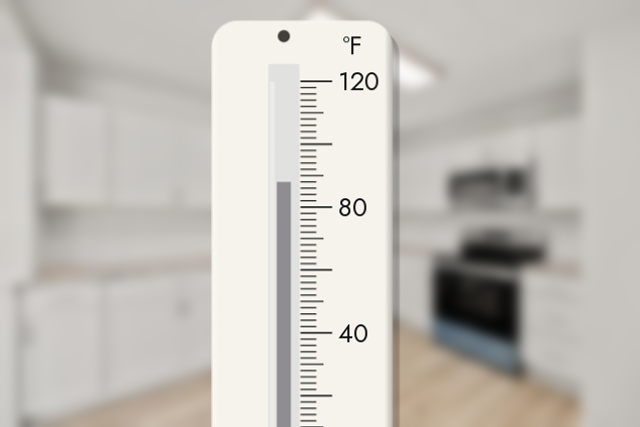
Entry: **88** °F
